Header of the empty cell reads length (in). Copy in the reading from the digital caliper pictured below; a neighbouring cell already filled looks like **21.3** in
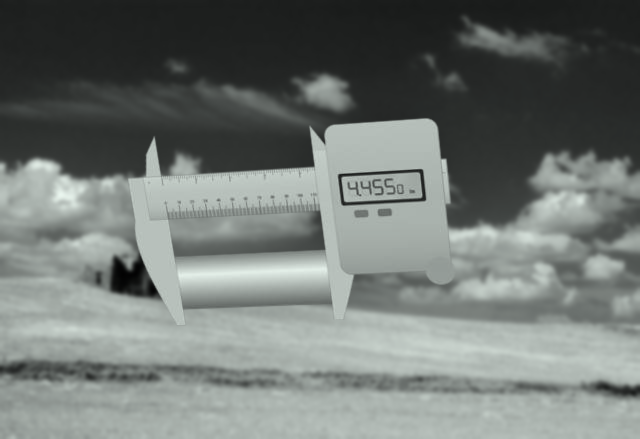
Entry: **4.4550** in
